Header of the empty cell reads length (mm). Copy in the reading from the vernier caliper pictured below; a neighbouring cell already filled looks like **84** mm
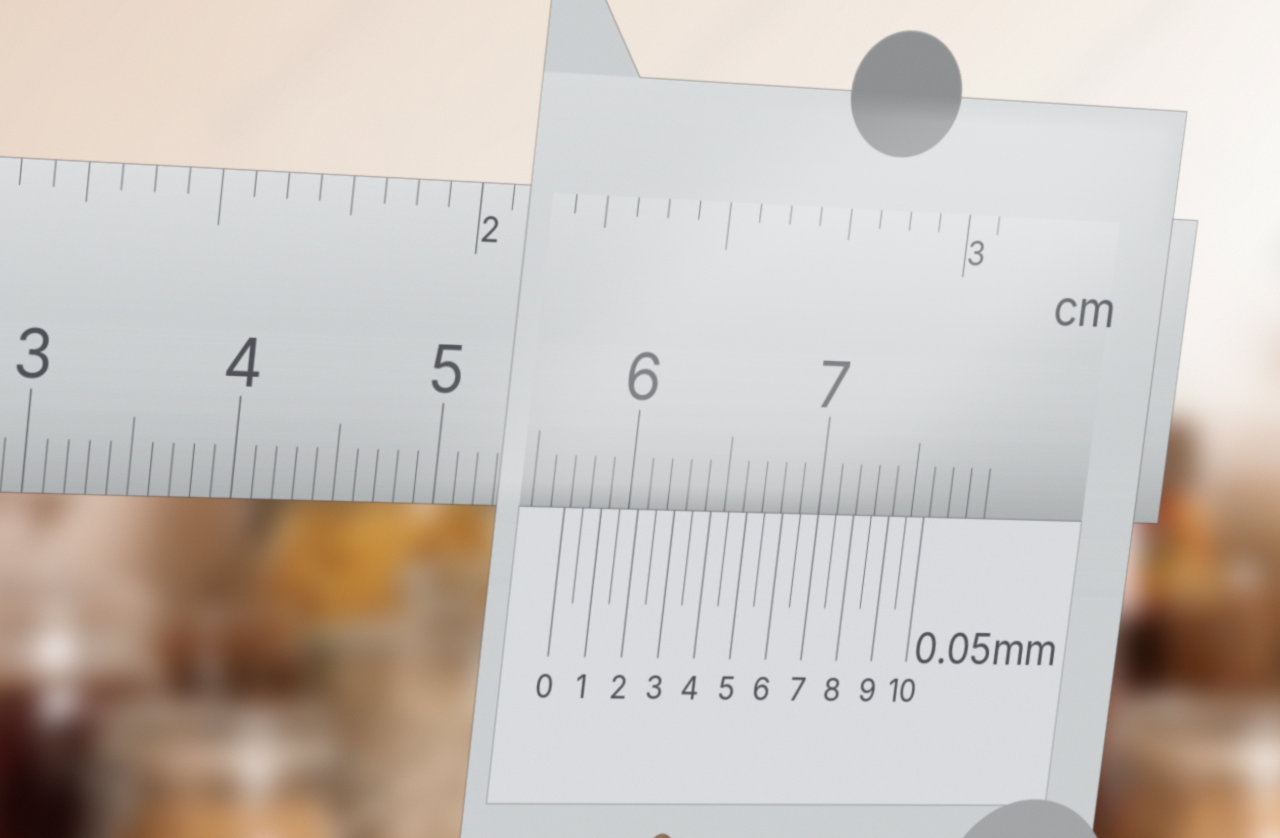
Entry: **56.7** mm
